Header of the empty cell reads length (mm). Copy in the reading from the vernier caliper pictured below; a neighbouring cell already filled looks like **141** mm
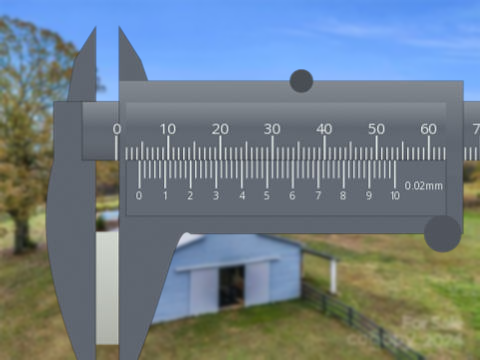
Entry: **4.5** mm
